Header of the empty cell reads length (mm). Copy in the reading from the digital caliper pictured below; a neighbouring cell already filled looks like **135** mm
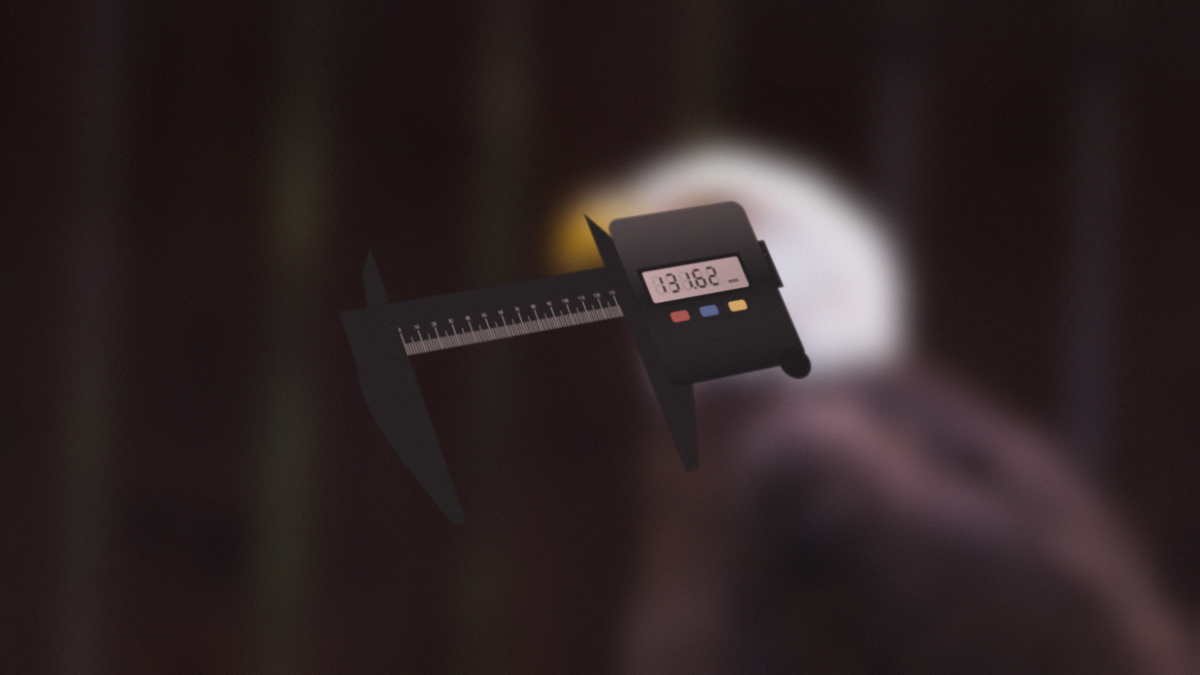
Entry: **131.62** mm
